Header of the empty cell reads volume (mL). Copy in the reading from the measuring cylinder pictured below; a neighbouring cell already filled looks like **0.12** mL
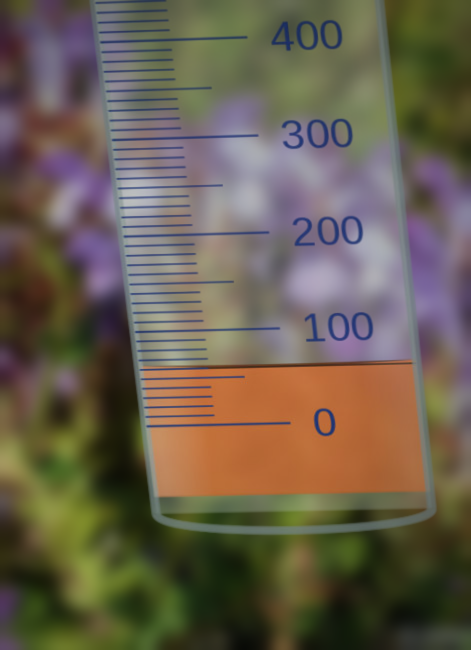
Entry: **60** mL
